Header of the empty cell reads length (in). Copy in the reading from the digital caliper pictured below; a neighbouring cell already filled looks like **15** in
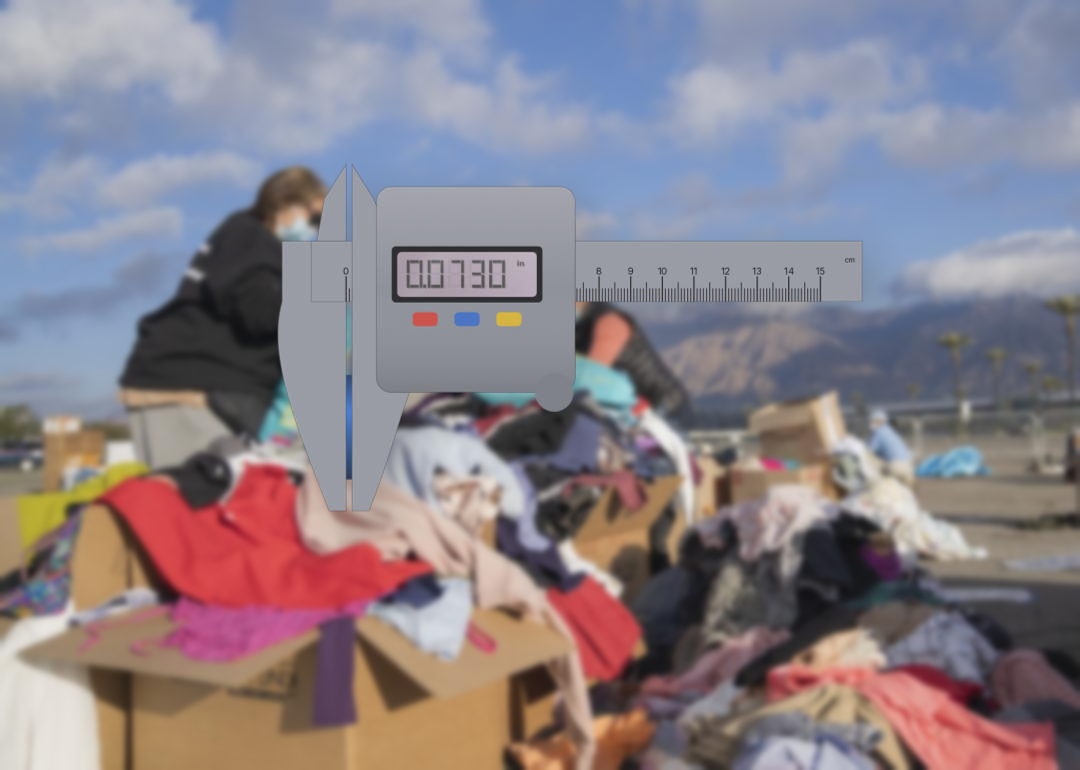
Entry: **0.0730** in
